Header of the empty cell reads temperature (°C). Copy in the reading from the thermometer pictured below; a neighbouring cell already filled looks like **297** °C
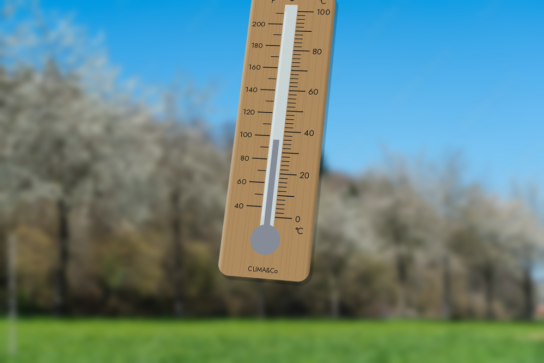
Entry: **36** °C
